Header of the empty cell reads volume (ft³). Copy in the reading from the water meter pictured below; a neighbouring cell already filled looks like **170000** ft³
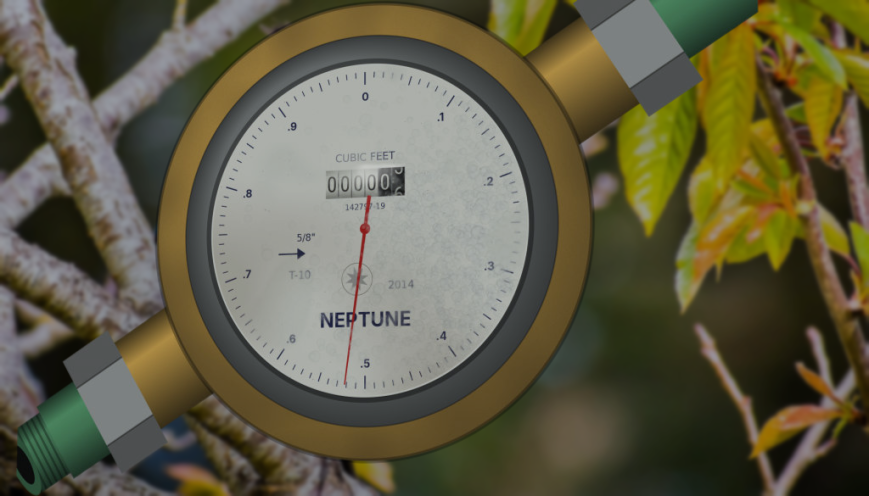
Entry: **5.52** ft³
